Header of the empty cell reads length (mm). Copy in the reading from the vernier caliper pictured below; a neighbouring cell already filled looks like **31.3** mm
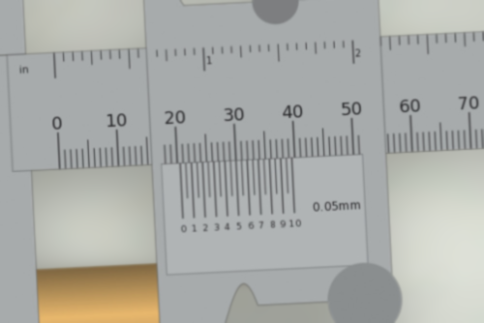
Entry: **20.5** mm
